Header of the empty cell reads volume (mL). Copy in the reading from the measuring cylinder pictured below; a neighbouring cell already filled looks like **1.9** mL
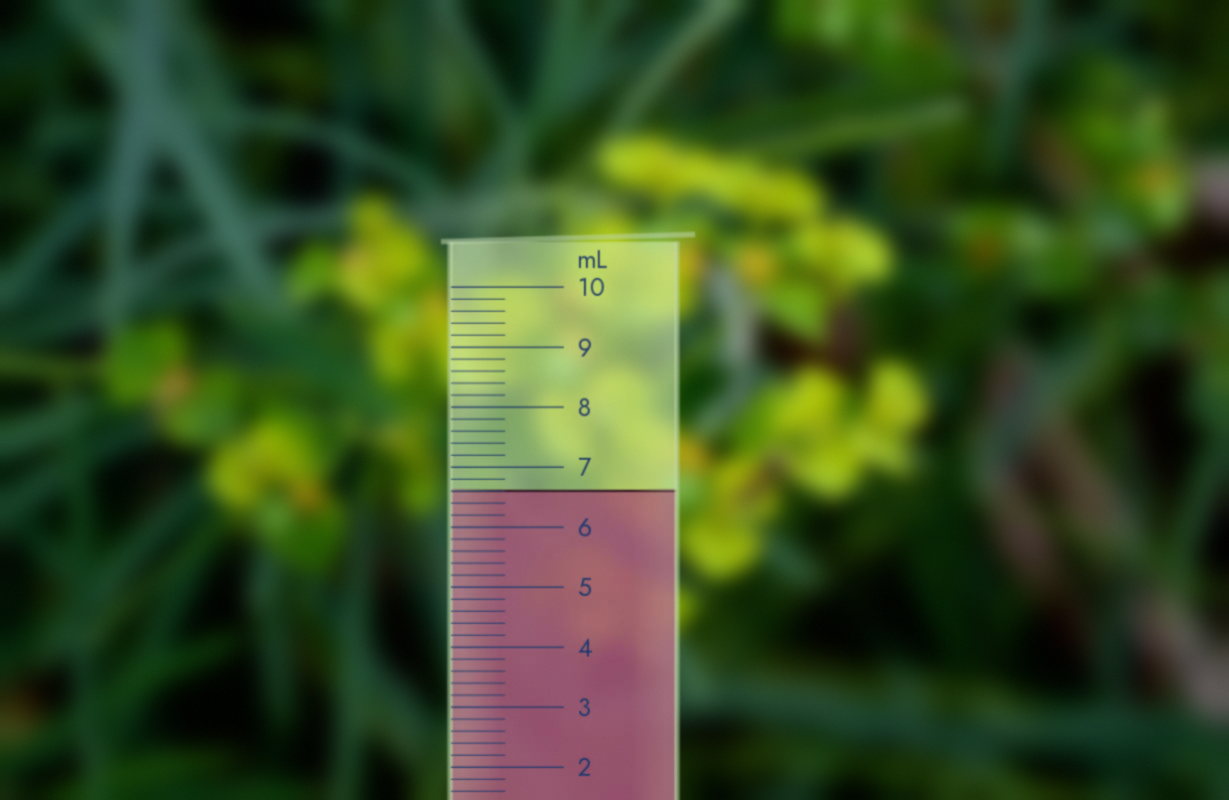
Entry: **6.6** mL
